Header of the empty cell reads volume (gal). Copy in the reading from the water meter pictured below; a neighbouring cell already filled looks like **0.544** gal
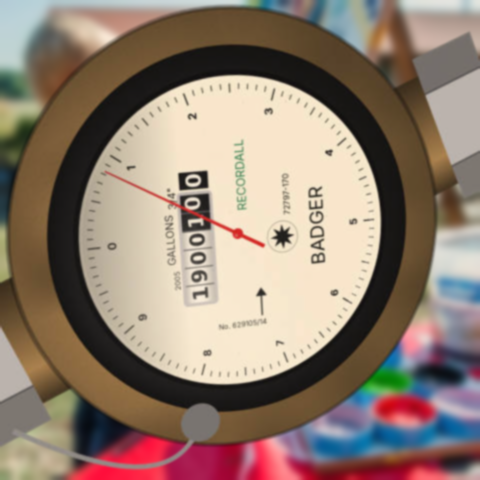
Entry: **1900100.8** gal
